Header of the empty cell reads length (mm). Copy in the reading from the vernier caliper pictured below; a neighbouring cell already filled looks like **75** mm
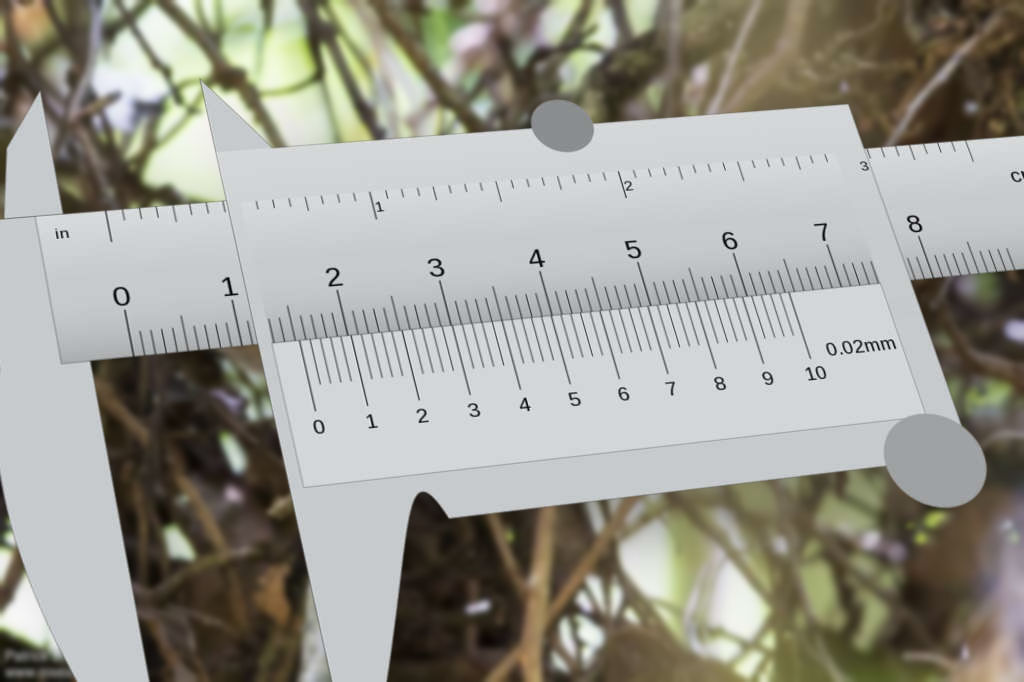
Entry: **15.4** mm
